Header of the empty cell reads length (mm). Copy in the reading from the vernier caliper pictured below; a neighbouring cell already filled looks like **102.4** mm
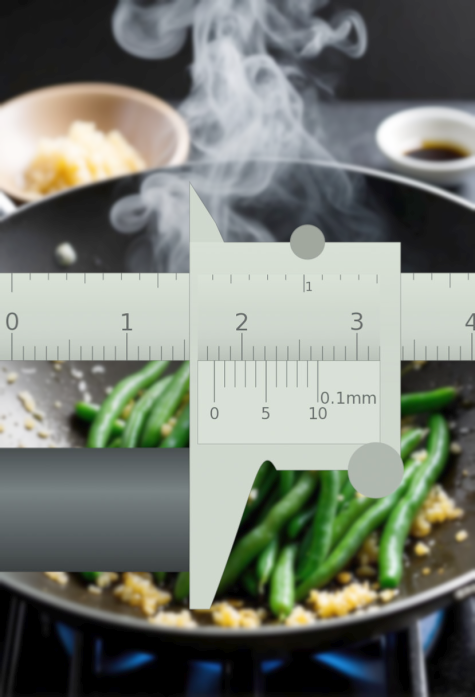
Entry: **17.6** mm
